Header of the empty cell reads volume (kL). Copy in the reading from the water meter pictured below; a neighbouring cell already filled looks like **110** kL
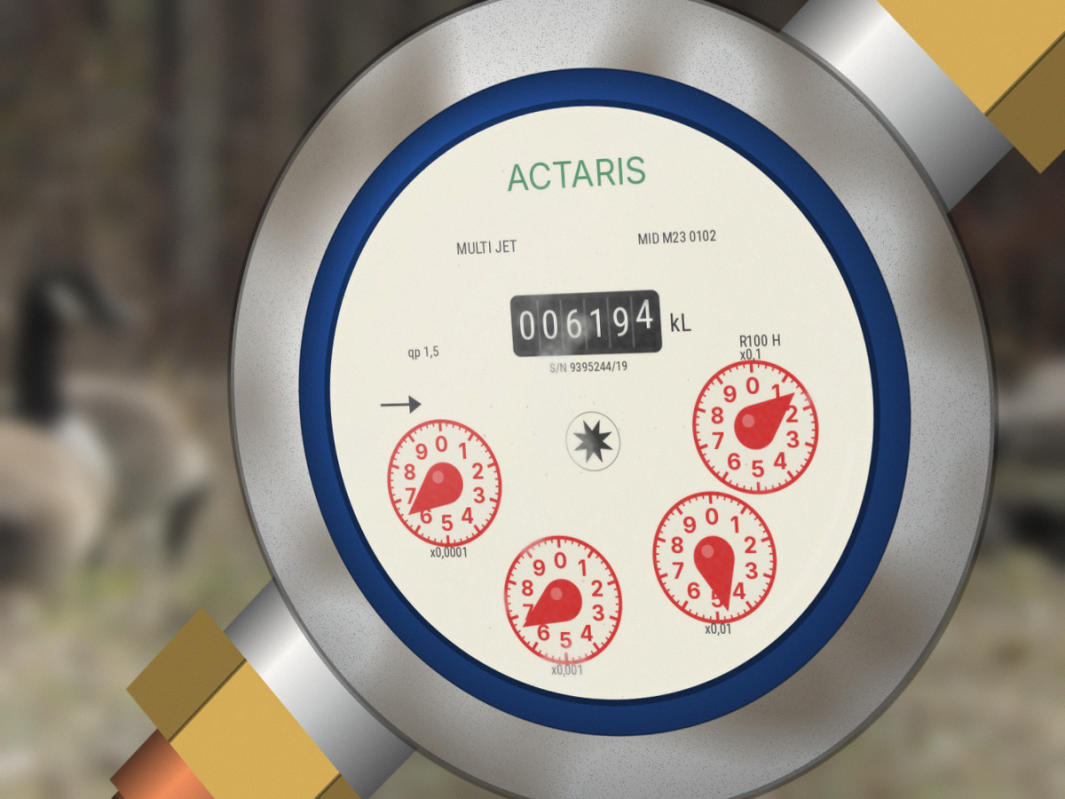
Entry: **6194.1466** kL
